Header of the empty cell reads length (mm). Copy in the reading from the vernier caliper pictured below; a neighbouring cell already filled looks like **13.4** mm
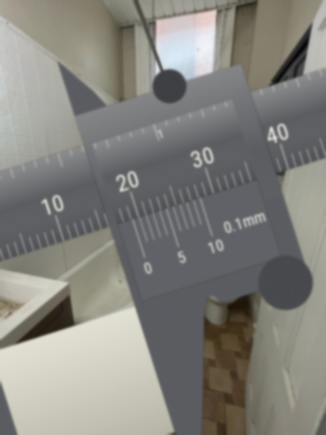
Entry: **19.2** mm
